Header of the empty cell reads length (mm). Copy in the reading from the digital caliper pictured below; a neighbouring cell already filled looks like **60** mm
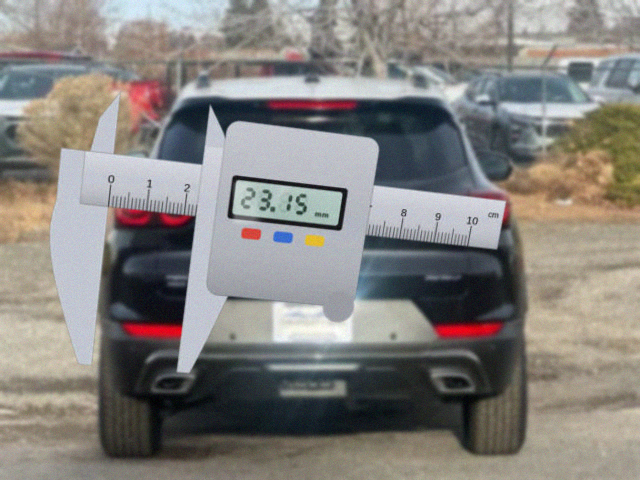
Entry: **23.15** mm
